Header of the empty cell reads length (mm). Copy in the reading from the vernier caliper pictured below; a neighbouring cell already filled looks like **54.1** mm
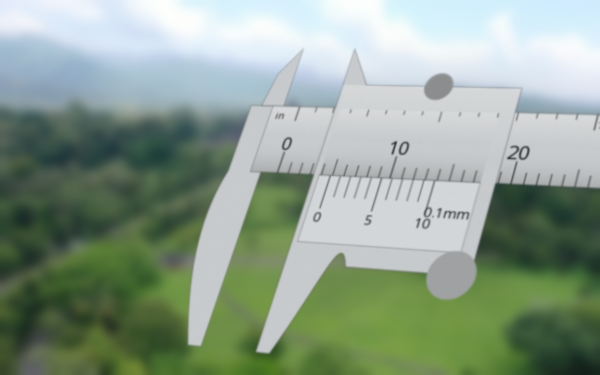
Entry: **4.8** mm
